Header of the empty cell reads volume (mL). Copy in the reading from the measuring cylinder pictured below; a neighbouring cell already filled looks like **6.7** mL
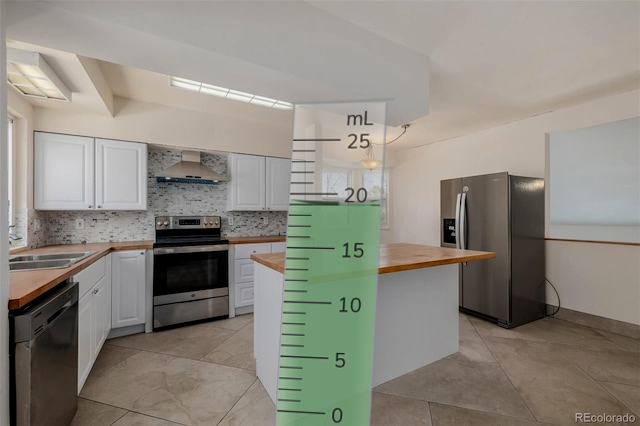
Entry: **19** mL
